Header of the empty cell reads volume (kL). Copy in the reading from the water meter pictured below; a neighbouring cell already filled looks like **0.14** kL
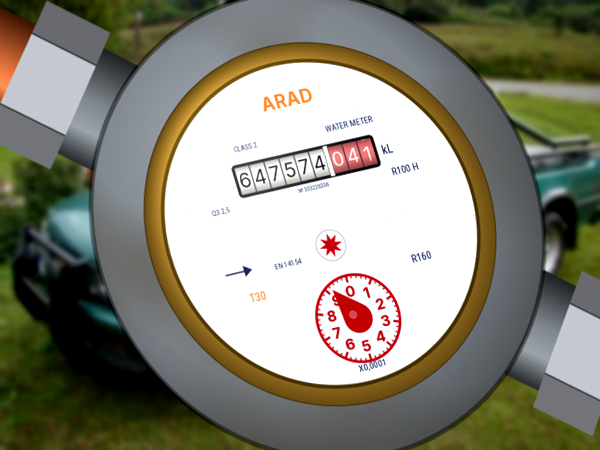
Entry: **647574.0409** kL
